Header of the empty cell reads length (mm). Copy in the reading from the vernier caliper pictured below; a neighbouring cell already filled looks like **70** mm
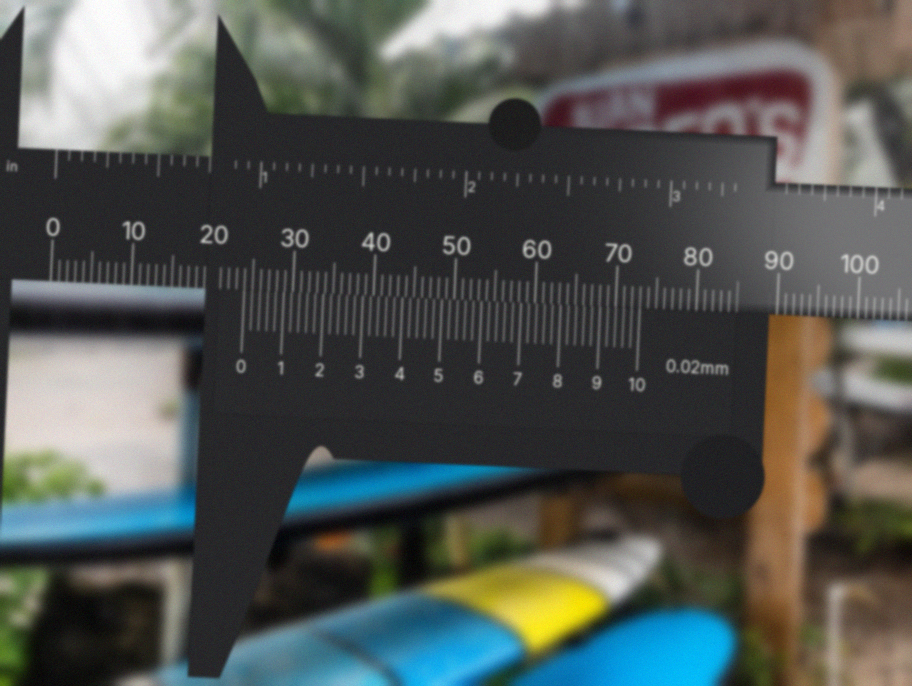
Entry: **24.0** mm
